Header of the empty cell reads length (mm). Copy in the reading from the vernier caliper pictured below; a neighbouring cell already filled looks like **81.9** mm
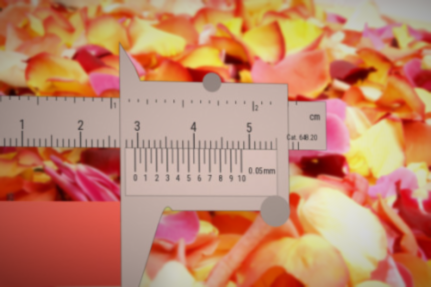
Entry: **29.5** mm
